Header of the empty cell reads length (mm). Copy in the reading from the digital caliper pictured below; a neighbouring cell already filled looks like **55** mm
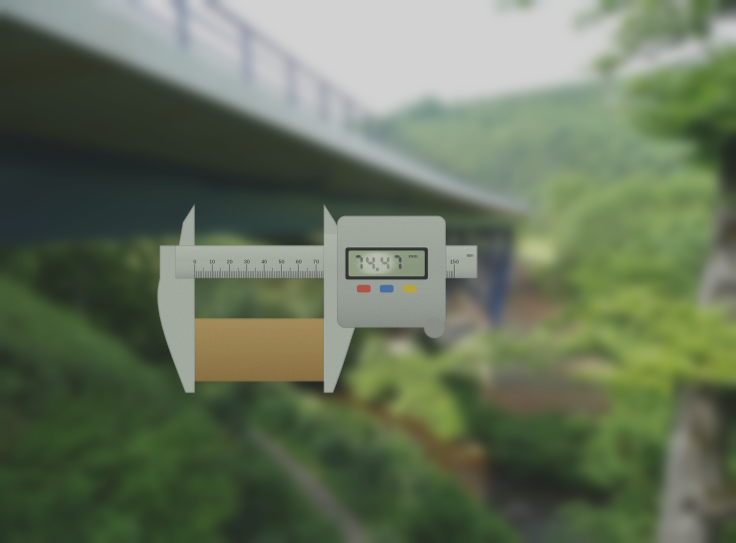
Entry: **74.47** mm
